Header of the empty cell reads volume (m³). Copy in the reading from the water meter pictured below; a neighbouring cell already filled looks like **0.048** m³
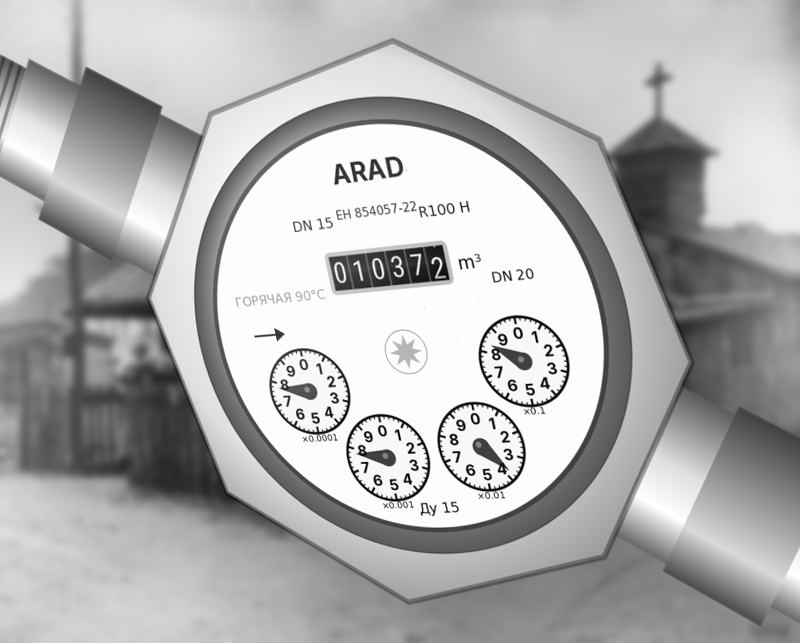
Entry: **10371.8377** m³
